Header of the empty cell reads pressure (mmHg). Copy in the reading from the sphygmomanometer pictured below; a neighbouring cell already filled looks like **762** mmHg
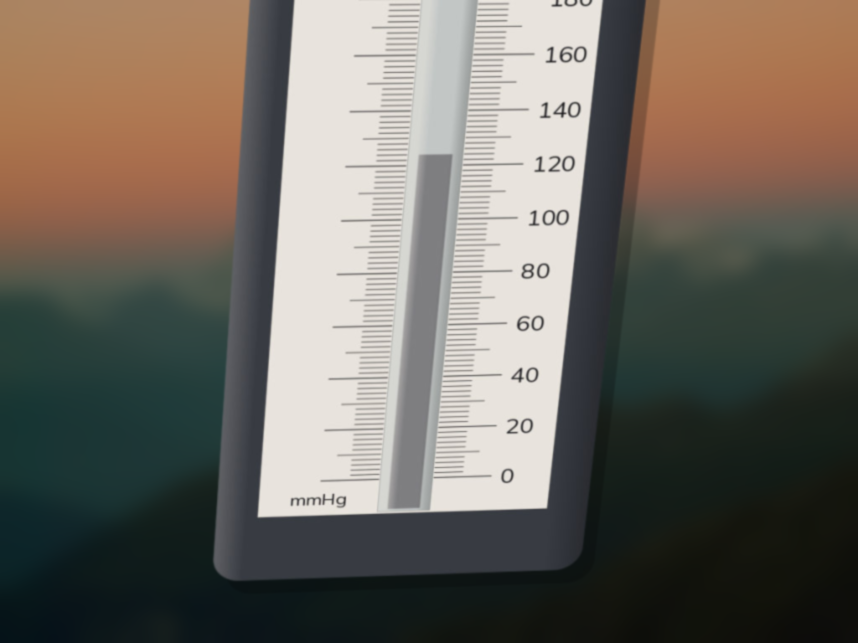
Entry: **124** mmHg
